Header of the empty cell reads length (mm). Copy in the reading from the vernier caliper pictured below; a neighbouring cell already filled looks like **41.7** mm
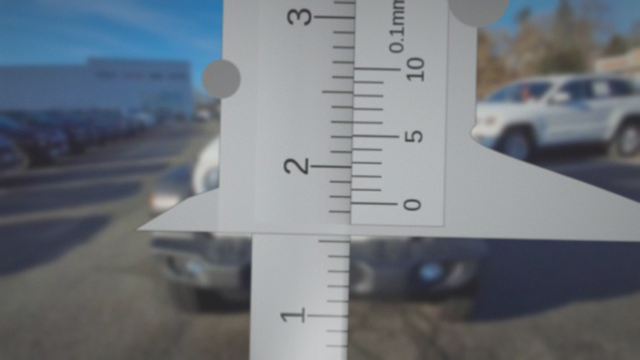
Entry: **17.6** mm
